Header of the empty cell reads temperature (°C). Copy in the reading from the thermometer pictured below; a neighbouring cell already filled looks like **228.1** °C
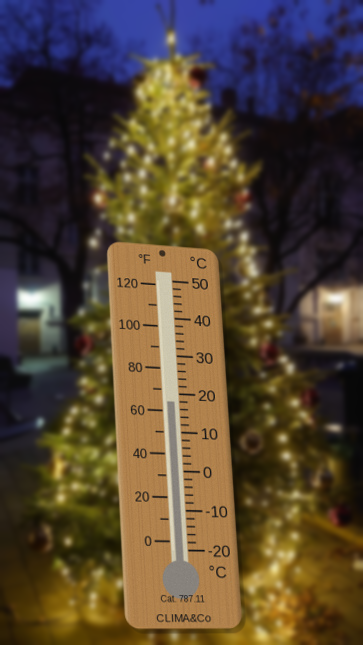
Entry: **18** °C
